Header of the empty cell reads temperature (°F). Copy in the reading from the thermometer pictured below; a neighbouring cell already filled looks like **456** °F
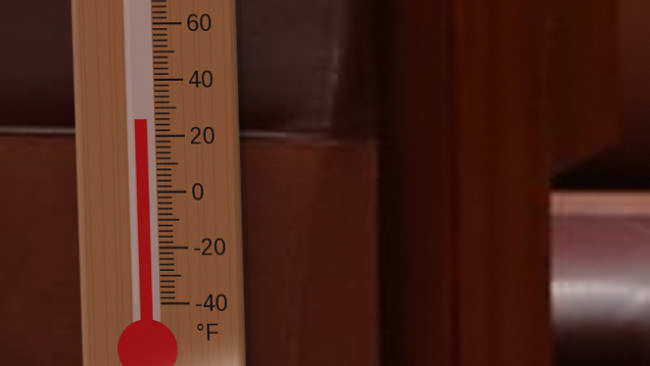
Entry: **26** °F
